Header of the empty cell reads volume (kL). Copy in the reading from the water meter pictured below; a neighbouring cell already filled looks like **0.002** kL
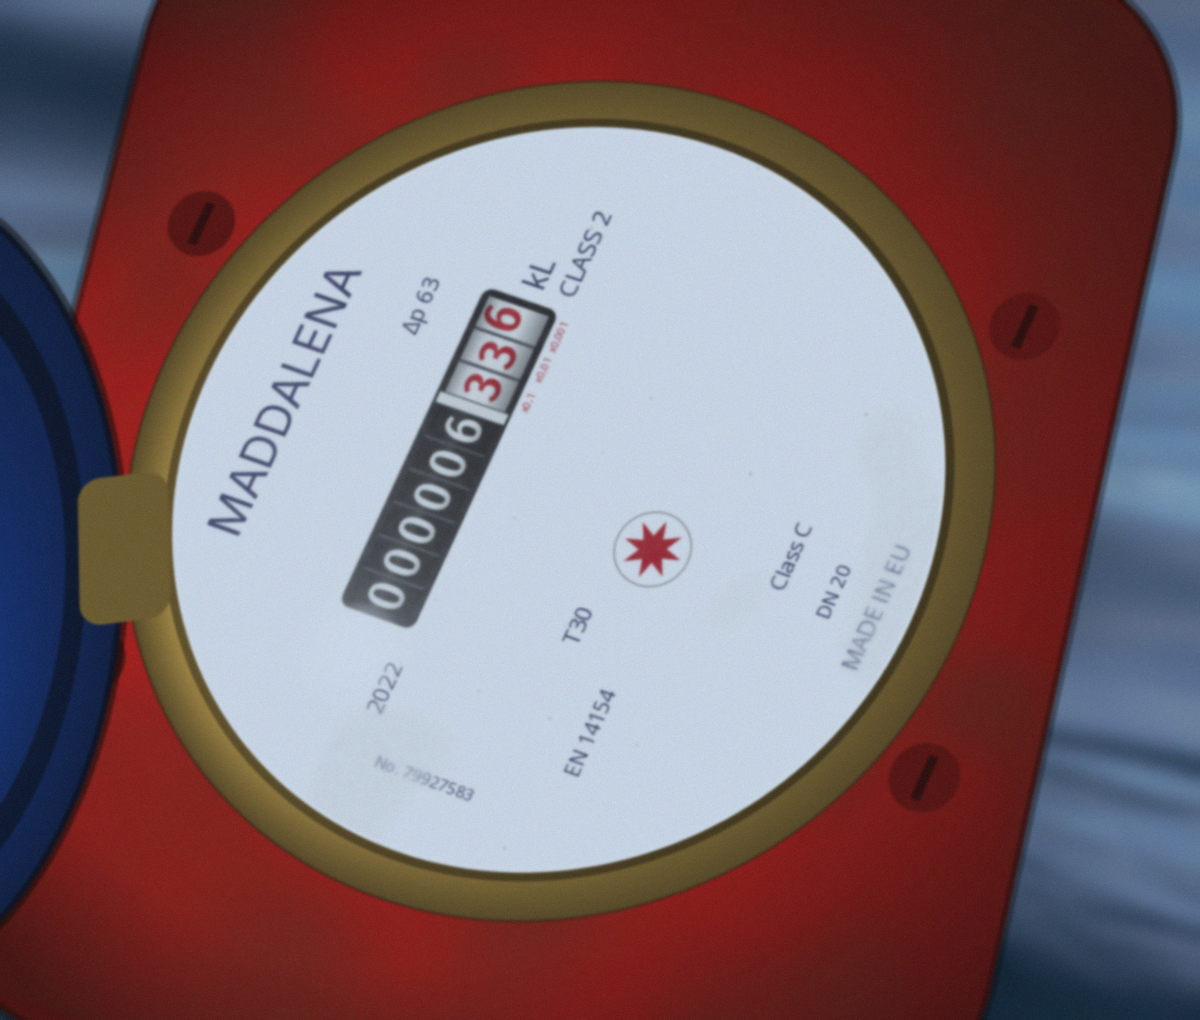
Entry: **6.336** kL
